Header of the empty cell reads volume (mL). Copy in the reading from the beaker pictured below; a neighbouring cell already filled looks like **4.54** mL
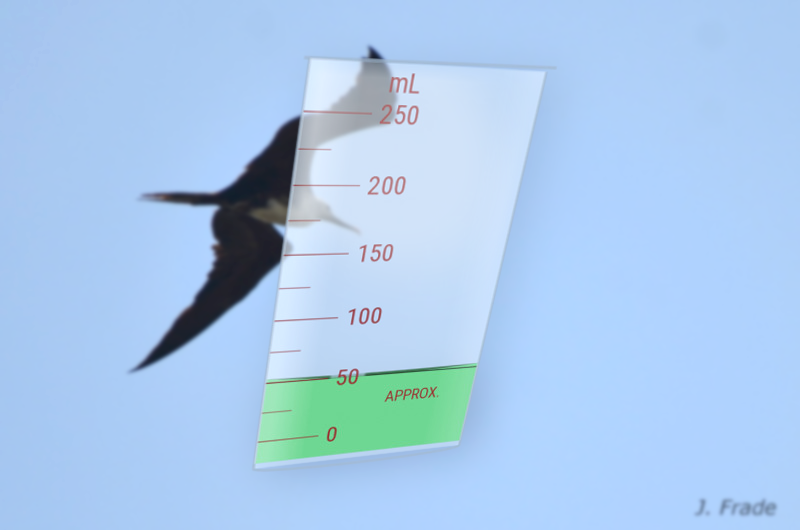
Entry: **50** mL
